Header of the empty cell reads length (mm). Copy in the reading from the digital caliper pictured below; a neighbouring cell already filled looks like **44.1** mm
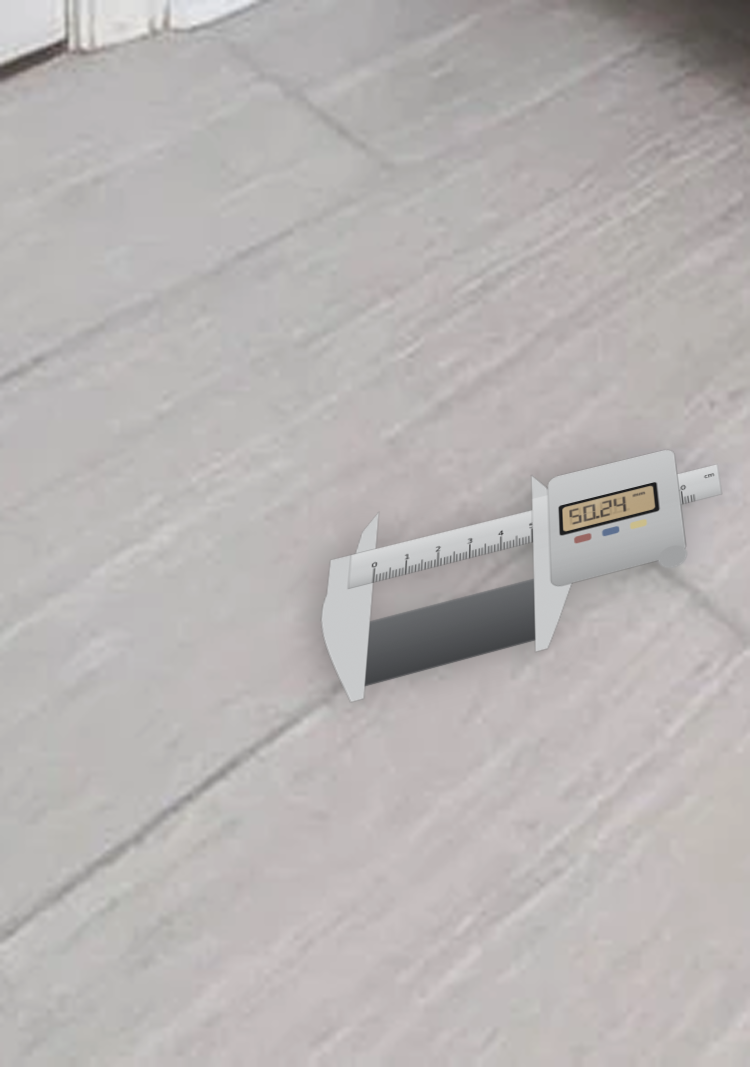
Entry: **50.24** mm
